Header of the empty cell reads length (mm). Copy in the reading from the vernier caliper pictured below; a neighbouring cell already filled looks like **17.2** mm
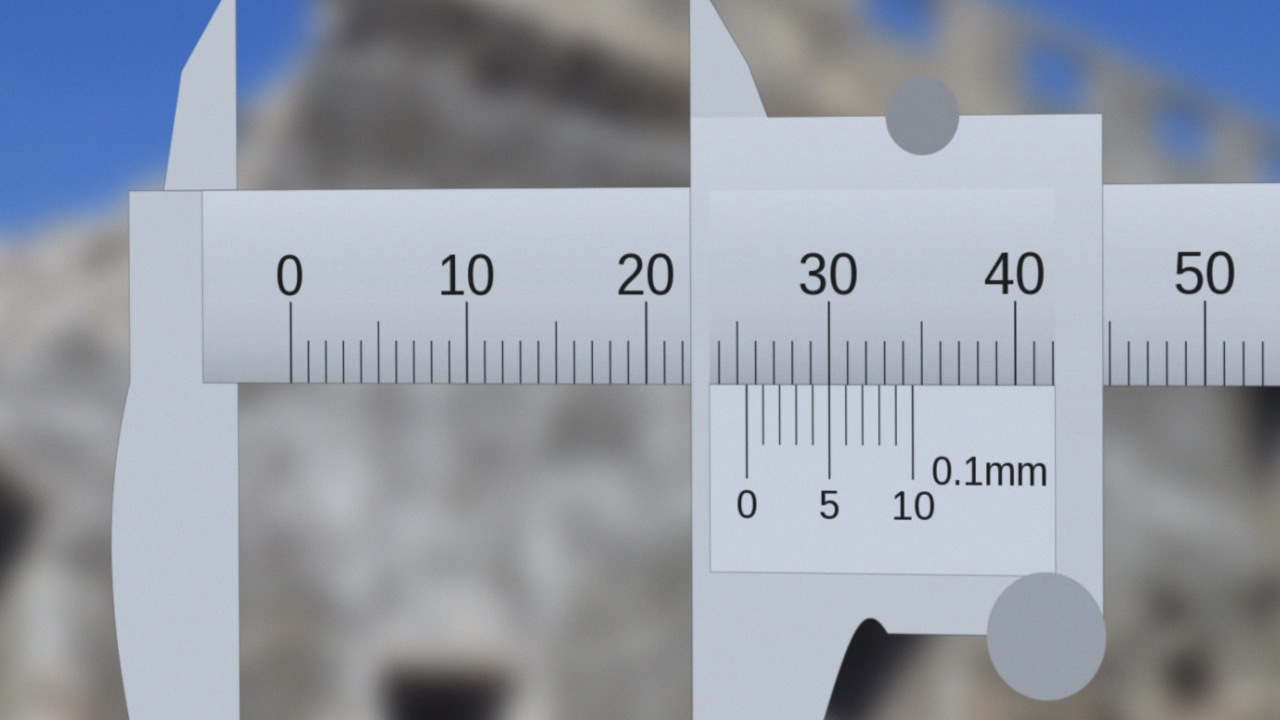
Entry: **25.5** mm
